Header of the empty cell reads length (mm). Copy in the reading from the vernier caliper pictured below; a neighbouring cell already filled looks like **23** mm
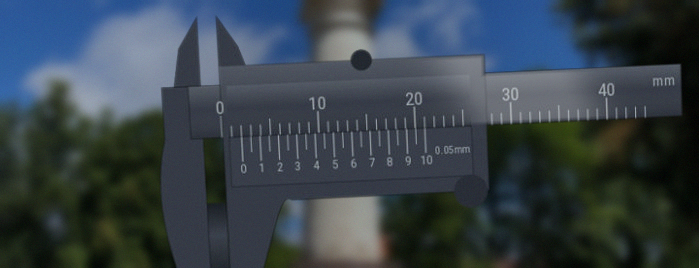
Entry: **2.0** mm
